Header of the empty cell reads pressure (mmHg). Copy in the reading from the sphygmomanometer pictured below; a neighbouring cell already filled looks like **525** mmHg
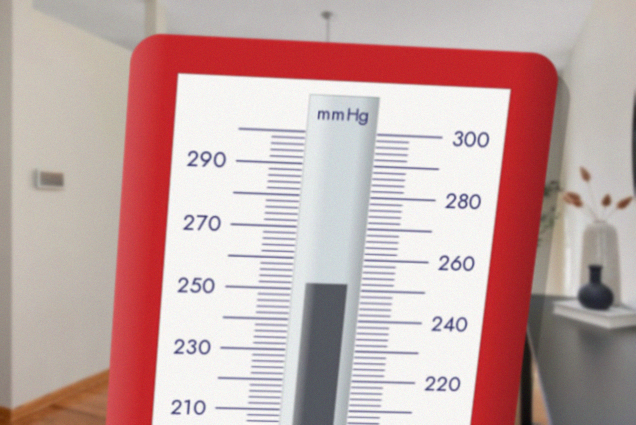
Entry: **252** mmHg
